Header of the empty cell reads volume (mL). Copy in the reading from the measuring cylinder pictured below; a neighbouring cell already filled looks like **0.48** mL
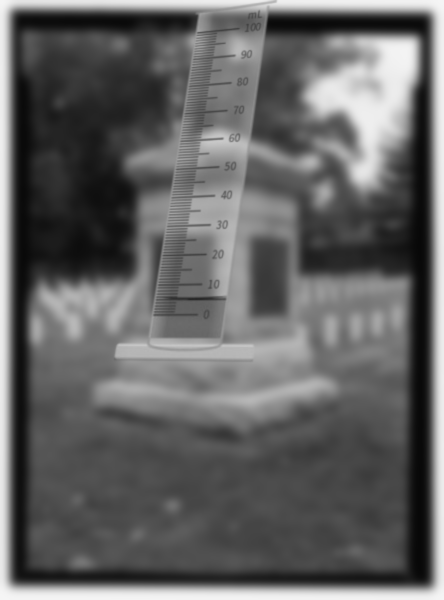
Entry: **5** mL
